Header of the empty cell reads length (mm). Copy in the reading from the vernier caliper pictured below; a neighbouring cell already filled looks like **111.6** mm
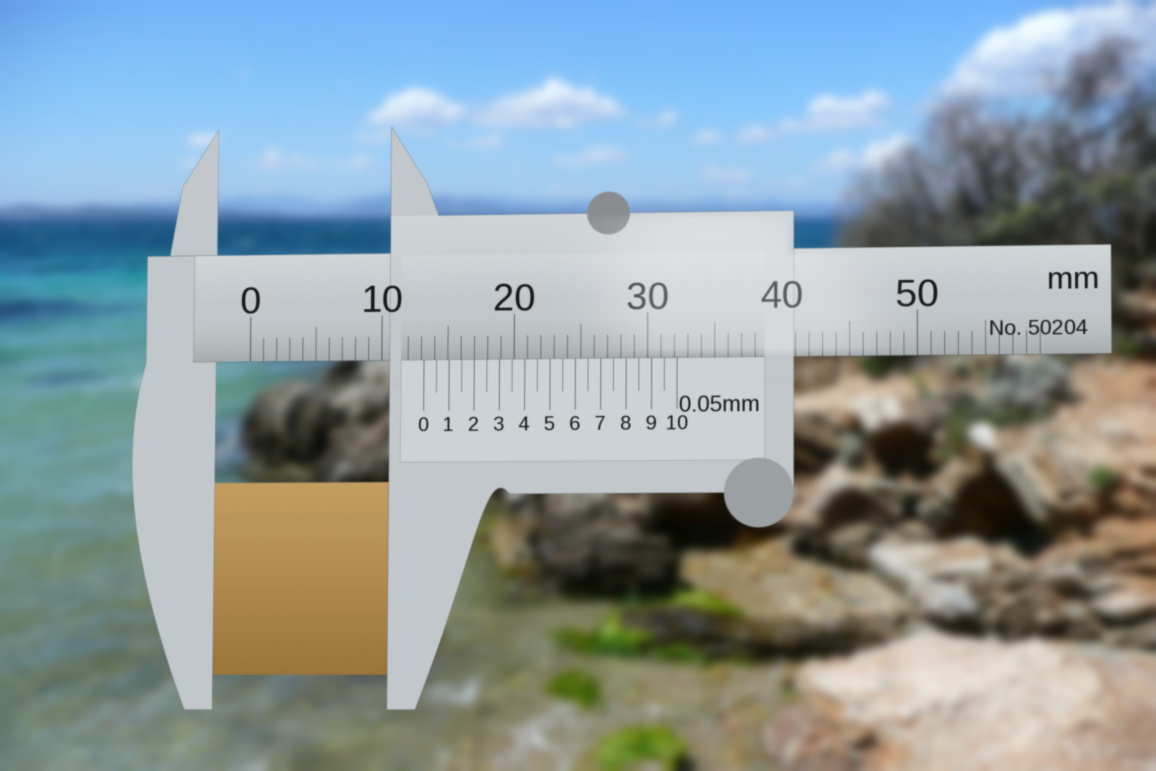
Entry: **13.2** mm
